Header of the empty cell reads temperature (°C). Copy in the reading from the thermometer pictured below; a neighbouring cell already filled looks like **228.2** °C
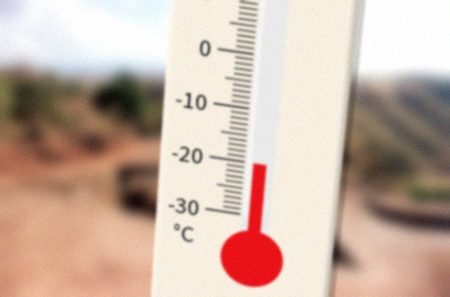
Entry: **-20** °C
